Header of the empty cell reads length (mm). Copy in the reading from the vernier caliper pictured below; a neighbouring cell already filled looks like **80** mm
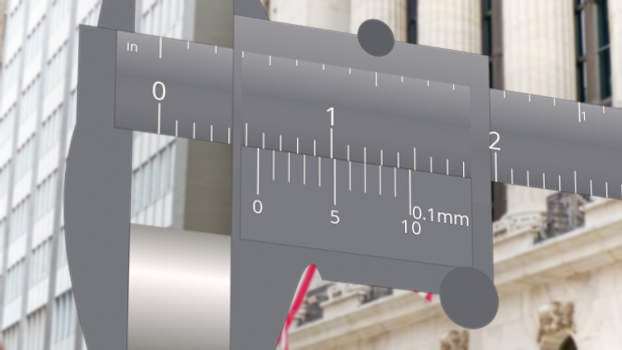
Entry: **5.7** mm
